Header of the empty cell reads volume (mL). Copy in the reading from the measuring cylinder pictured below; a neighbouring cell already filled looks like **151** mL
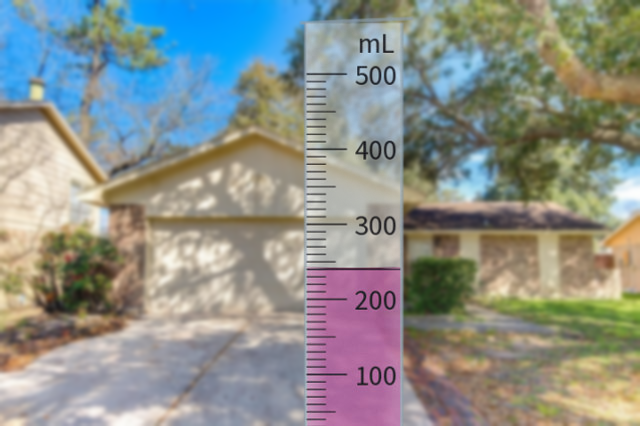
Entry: **240** mL
